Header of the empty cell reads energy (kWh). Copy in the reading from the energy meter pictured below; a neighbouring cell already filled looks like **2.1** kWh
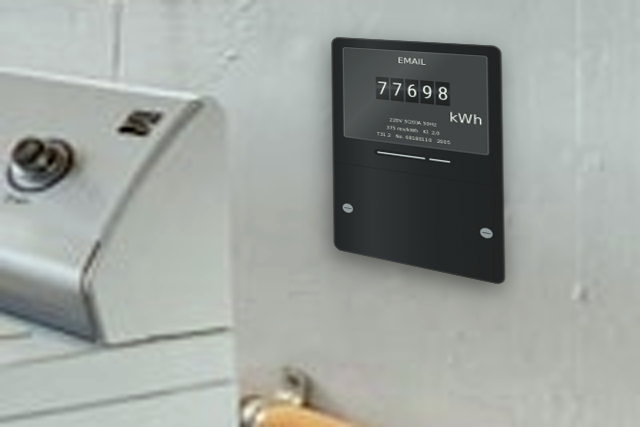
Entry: **77698** kWh
